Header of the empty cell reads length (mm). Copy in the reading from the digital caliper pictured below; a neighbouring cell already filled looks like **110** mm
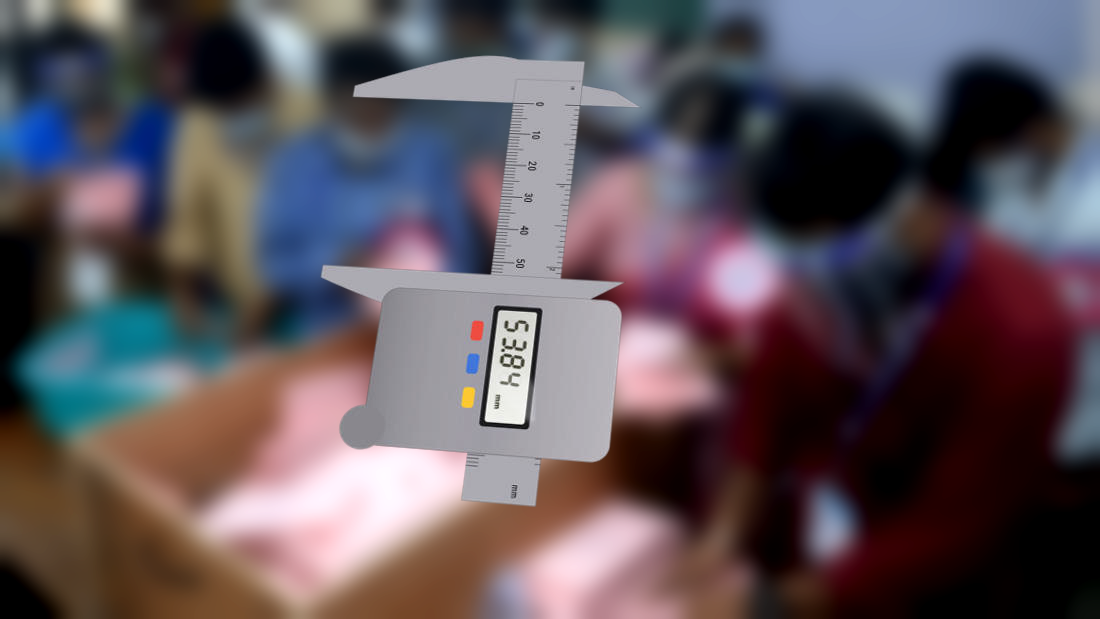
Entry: **53.84** mm
